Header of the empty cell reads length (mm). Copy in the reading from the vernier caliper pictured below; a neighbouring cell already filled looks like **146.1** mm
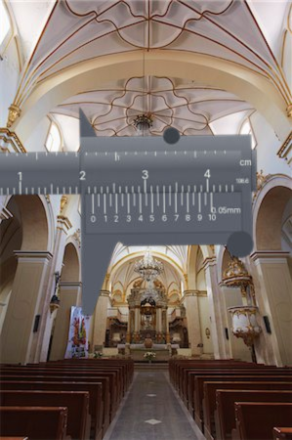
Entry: **21.6** mm
